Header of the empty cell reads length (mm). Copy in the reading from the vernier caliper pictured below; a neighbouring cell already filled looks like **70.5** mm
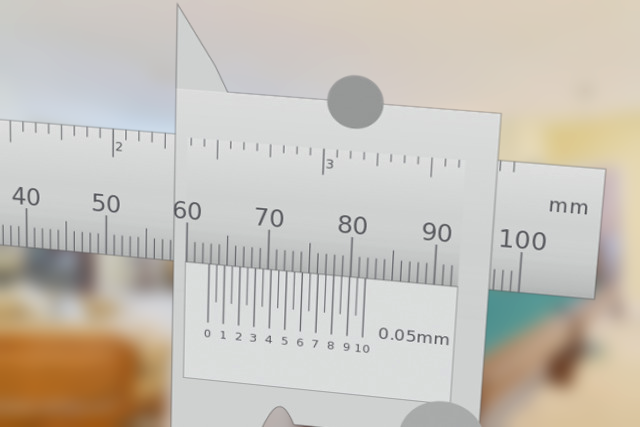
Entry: **62.8** mm
